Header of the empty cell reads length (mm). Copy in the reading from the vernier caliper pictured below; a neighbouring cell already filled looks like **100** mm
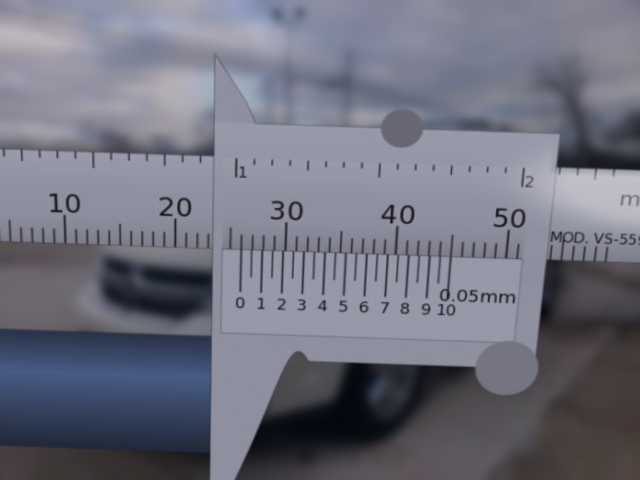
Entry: **26.0** mm
